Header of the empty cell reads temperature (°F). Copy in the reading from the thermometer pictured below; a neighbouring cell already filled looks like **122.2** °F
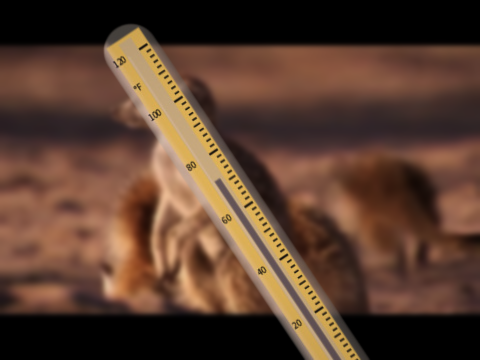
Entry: **72** °F
